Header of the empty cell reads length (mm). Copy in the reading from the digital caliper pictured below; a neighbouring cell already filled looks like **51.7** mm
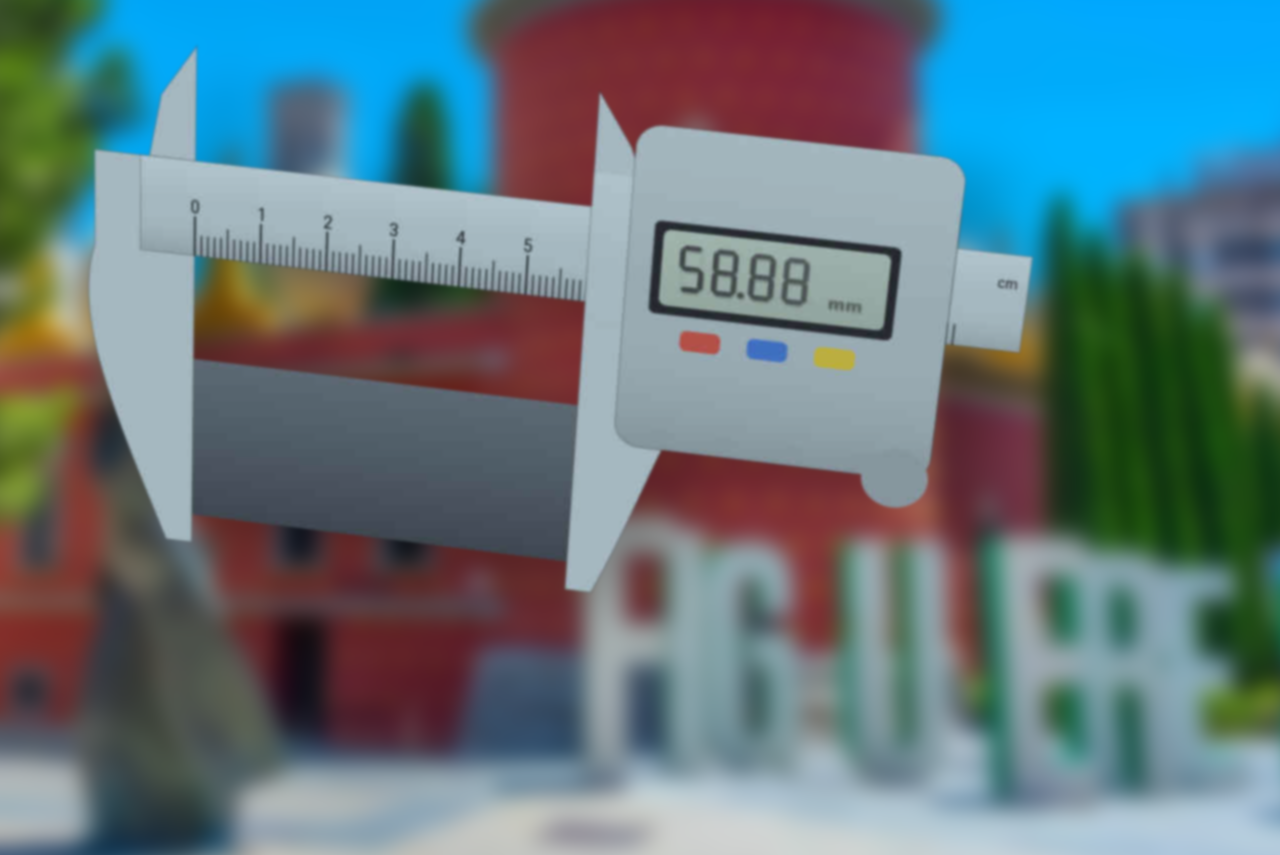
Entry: **58.88** mm
